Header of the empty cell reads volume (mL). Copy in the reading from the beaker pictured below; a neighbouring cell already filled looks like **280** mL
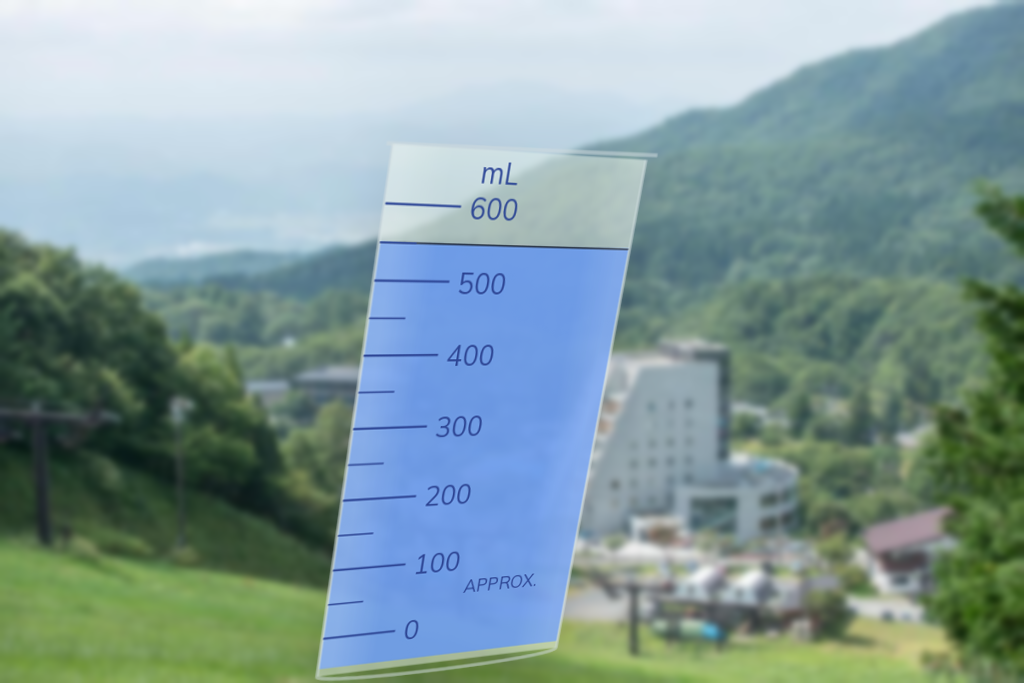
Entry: **550** mL
